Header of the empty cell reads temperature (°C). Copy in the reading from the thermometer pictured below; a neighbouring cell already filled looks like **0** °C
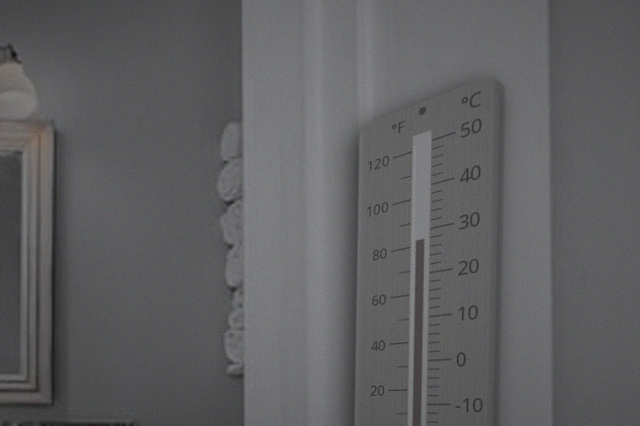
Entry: **28** °C
